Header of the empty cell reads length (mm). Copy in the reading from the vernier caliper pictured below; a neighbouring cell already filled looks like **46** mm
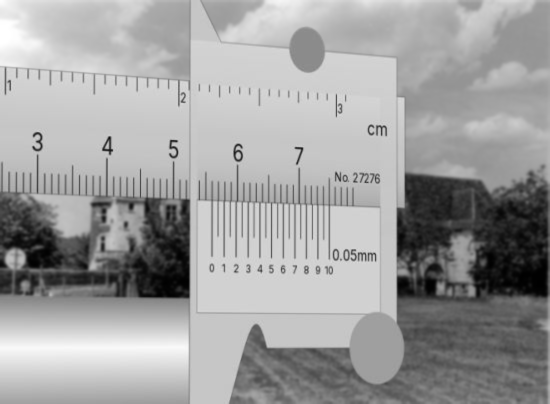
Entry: **56.0** mm
